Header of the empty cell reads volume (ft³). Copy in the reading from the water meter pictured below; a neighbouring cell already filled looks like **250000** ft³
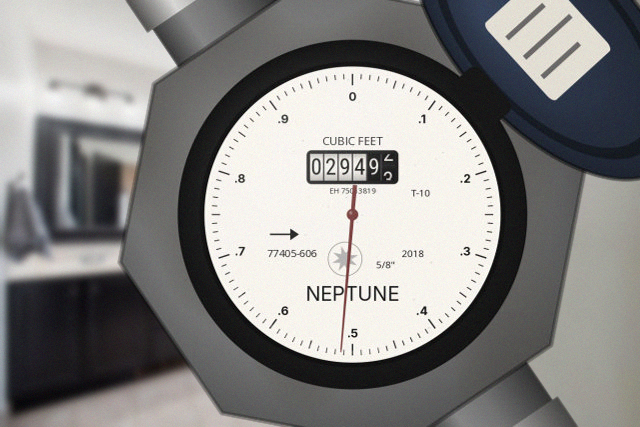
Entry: **29492.51** ft³
